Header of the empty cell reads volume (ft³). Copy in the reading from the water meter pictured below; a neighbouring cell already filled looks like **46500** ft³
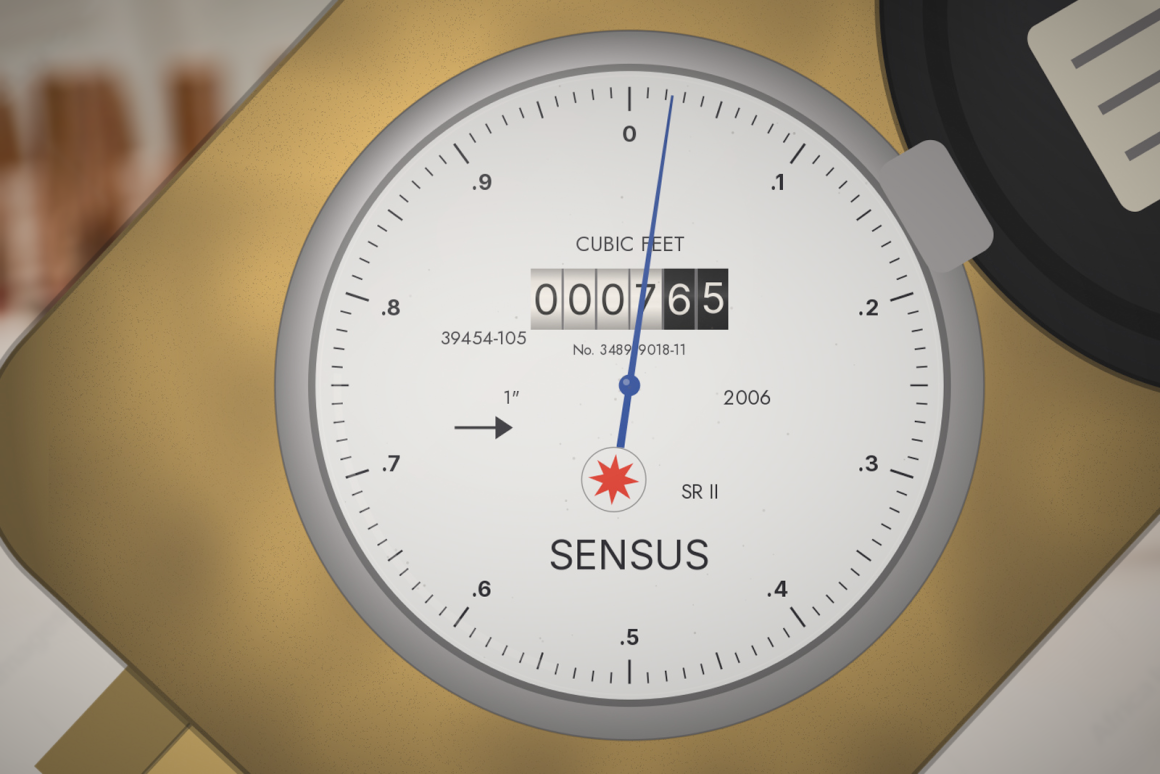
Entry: **765.02** ft³
